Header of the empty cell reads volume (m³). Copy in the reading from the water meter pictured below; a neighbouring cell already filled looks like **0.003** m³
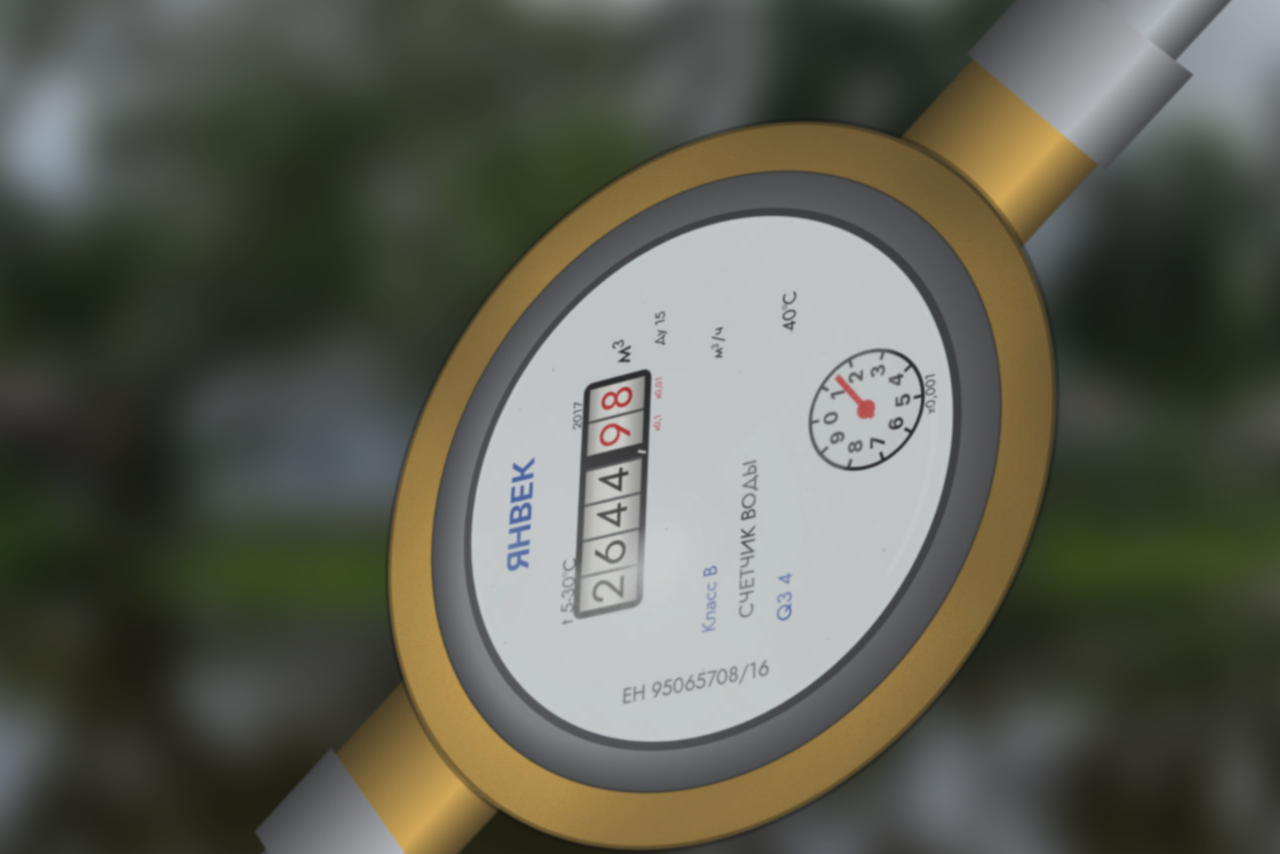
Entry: **2644.981** m³
